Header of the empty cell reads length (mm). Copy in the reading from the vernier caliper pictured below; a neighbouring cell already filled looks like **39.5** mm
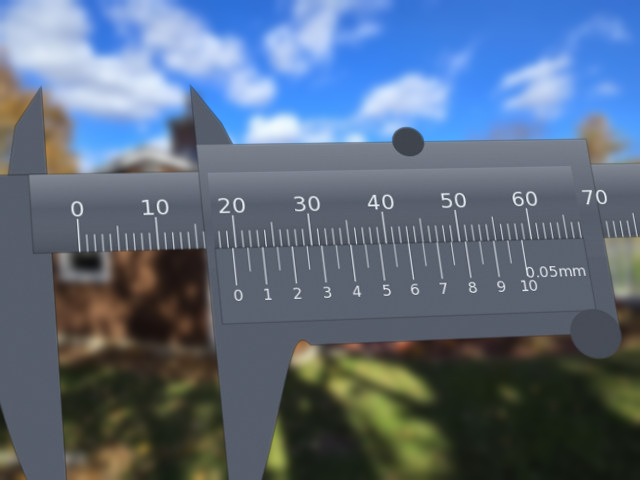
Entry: **19.6** mm
